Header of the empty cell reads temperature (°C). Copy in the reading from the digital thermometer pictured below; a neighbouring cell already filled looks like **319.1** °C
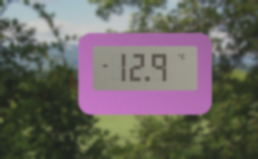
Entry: **-12.9** °C
